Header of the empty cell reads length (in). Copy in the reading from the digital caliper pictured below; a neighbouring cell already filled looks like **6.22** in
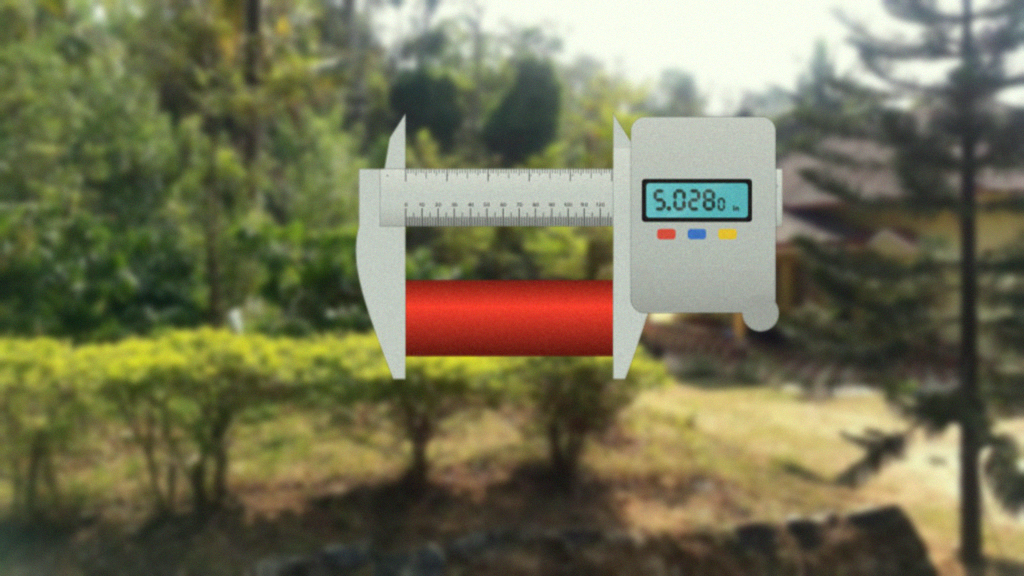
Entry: **5.0280** in
